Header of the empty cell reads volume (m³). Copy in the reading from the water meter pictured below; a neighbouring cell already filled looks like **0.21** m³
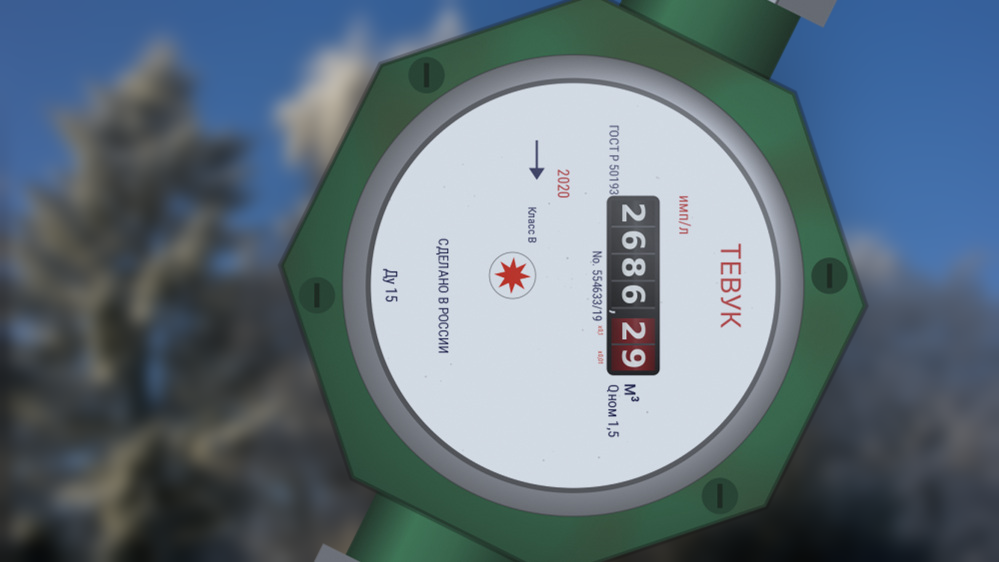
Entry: **2686.29** m³
